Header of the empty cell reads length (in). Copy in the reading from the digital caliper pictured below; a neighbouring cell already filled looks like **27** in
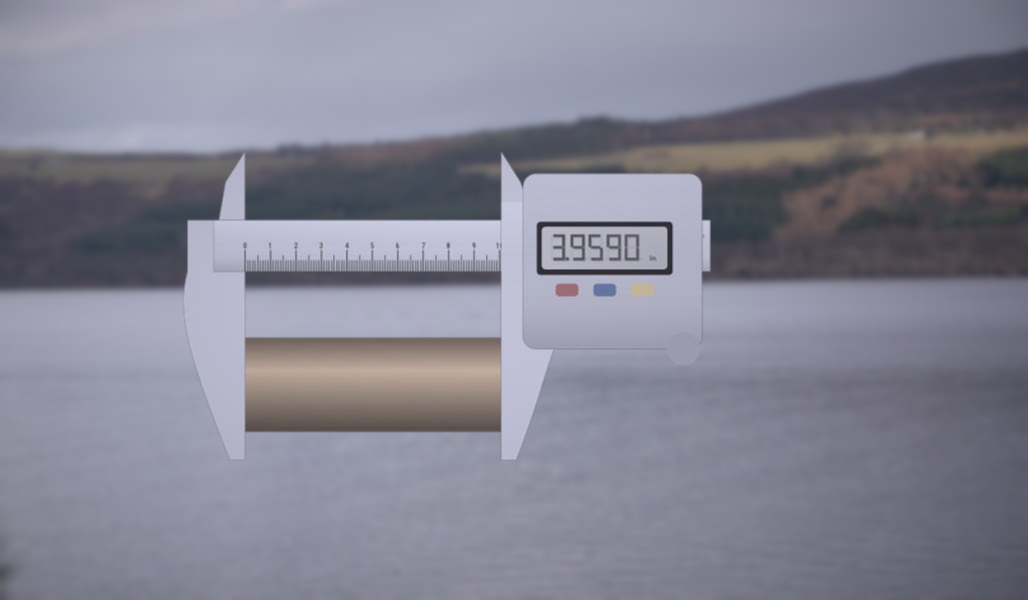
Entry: **3.9590** in
